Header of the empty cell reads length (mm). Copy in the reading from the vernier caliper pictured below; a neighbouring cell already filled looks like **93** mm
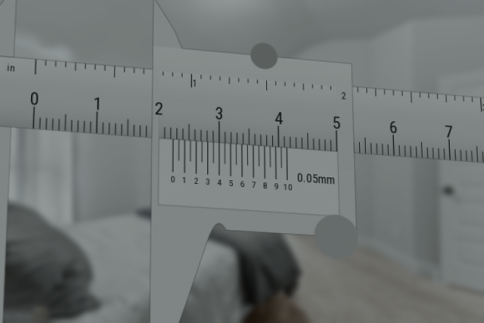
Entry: **22.4** mm
